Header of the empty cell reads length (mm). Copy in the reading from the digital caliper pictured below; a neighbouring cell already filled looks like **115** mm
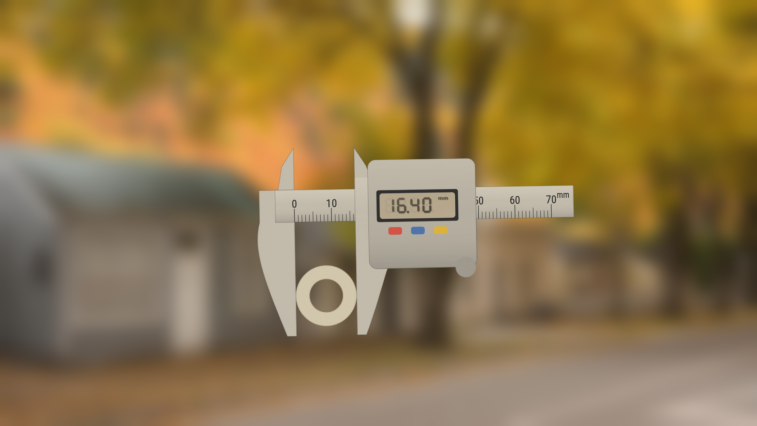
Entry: **16.40** mm
